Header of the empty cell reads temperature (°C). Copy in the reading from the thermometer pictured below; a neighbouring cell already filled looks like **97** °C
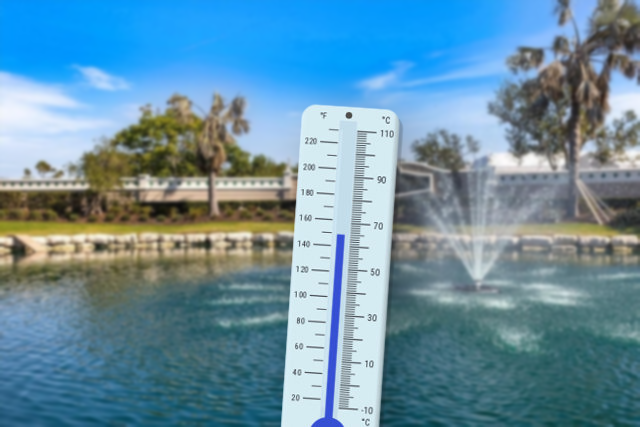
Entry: **65** °C
